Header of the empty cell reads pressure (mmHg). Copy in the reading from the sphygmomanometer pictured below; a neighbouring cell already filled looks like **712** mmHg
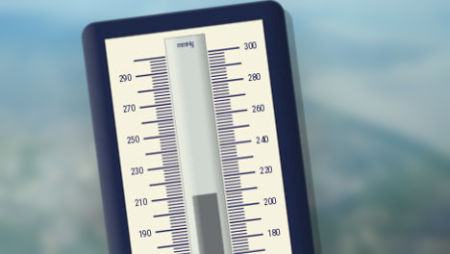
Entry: **210** mmHg
